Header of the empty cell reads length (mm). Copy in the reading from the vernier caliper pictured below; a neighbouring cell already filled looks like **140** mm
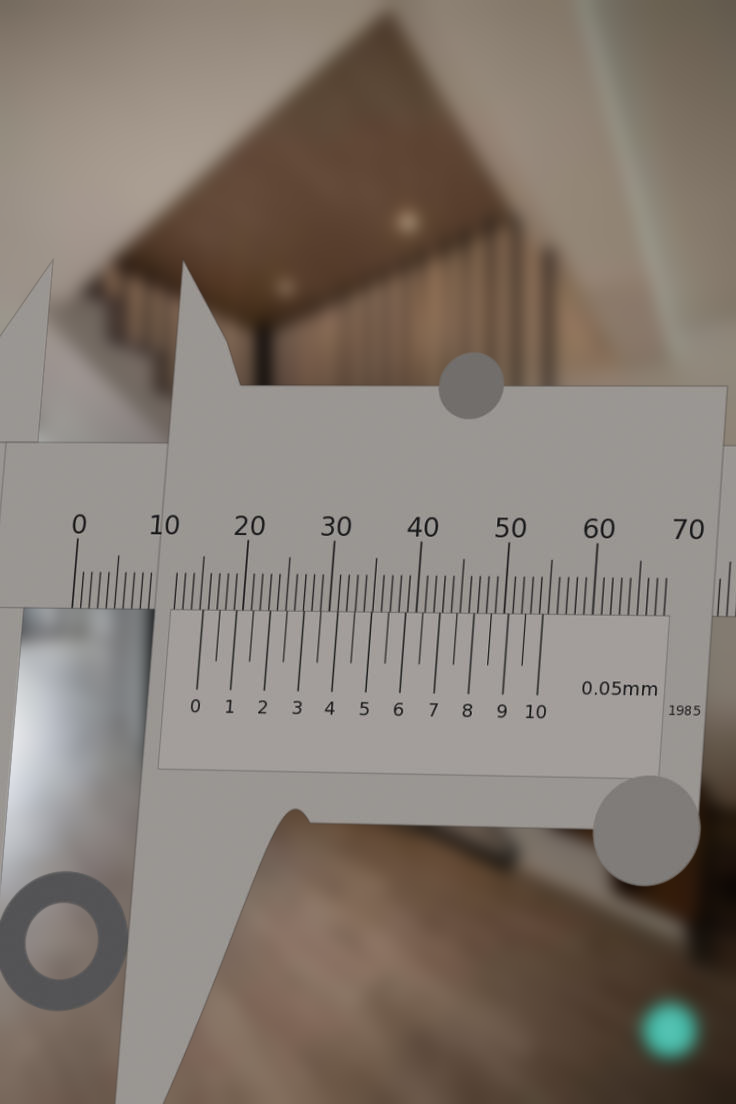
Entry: **15.4** mm
